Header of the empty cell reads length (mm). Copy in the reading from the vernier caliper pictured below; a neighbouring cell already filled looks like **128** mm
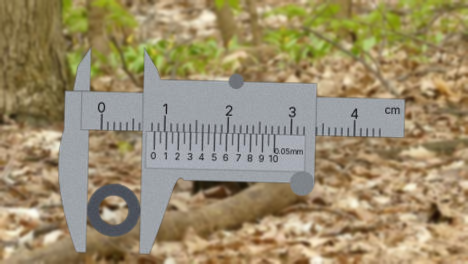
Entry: **8.4** mm
